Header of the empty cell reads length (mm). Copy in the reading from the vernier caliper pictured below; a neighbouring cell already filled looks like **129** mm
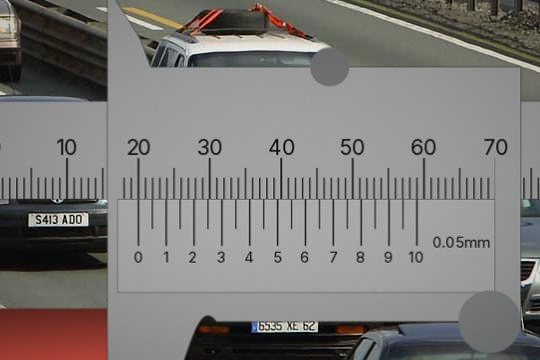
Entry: **20.0** mm
